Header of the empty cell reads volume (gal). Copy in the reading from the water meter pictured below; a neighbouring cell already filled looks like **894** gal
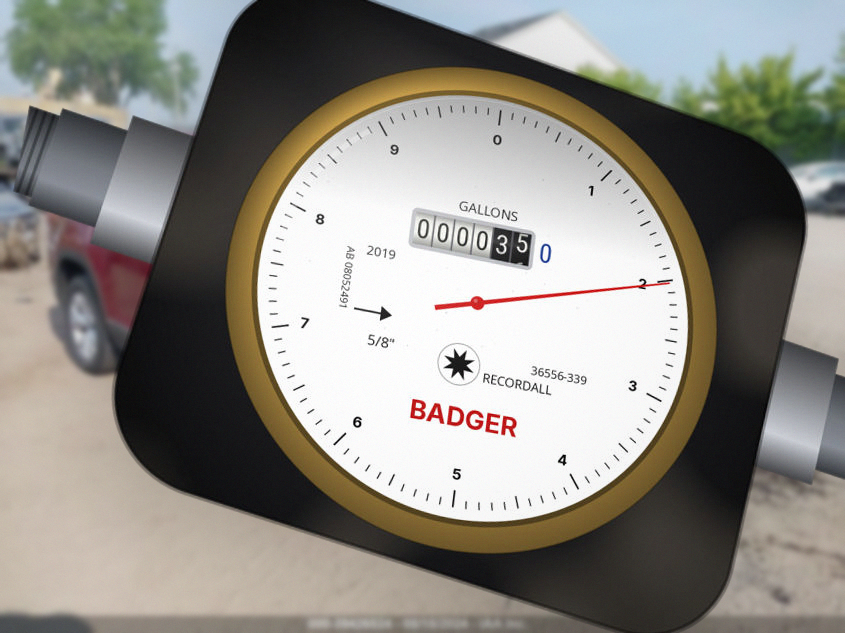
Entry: **352.0** gal
